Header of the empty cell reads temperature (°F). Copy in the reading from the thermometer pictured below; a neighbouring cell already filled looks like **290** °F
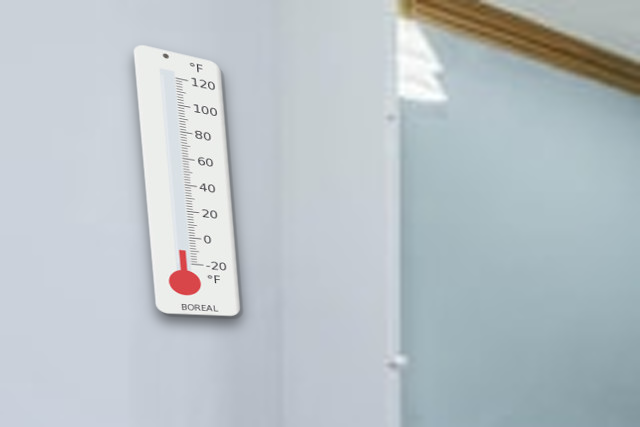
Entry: **-10** °F
